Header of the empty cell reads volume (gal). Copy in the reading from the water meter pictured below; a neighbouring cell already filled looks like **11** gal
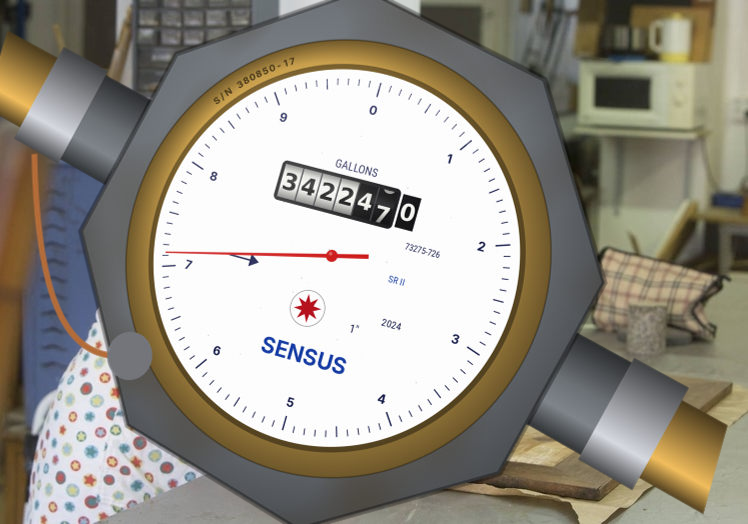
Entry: **3422467.1** gal
